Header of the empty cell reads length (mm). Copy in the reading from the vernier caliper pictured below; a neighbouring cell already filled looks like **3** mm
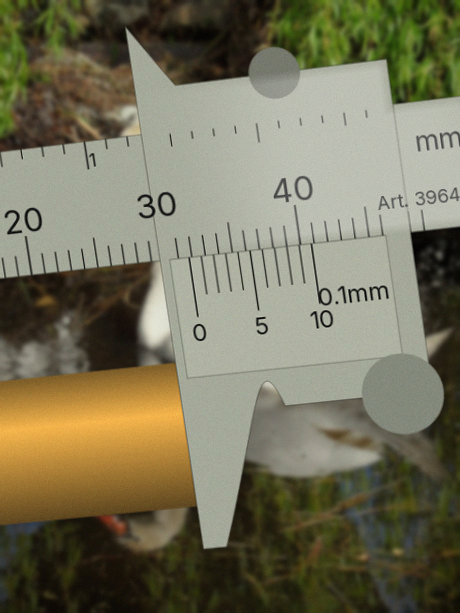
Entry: **31.8** mm
